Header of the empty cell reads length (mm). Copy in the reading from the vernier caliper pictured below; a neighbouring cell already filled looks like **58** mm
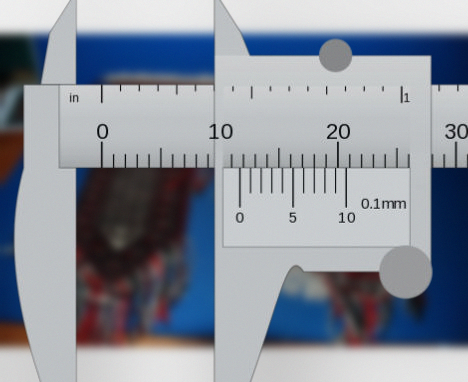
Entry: **11.7** mm
